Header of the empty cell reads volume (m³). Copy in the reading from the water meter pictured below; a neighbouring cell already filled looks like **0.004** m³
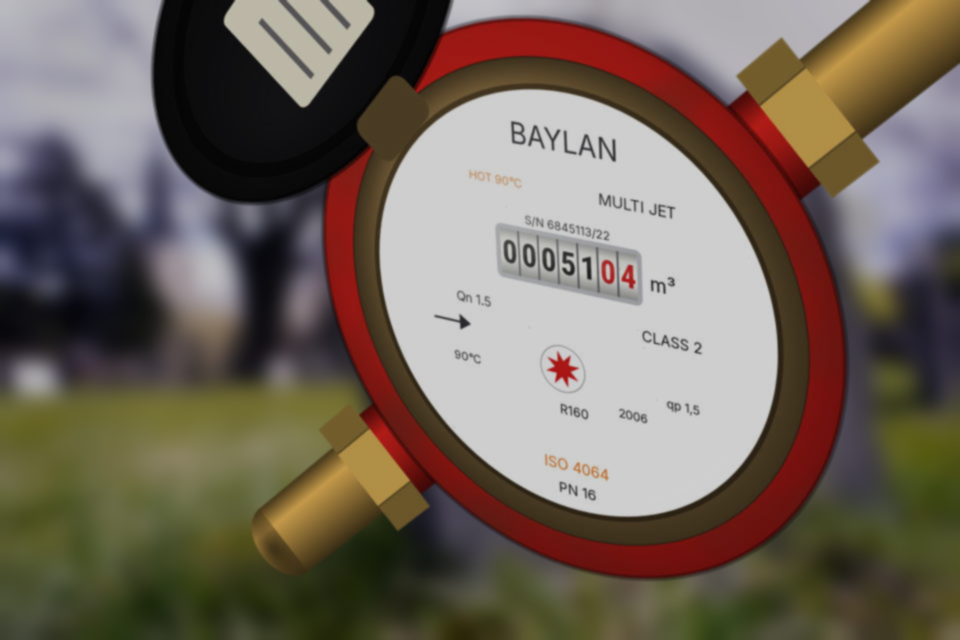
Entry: **51.04** m³
